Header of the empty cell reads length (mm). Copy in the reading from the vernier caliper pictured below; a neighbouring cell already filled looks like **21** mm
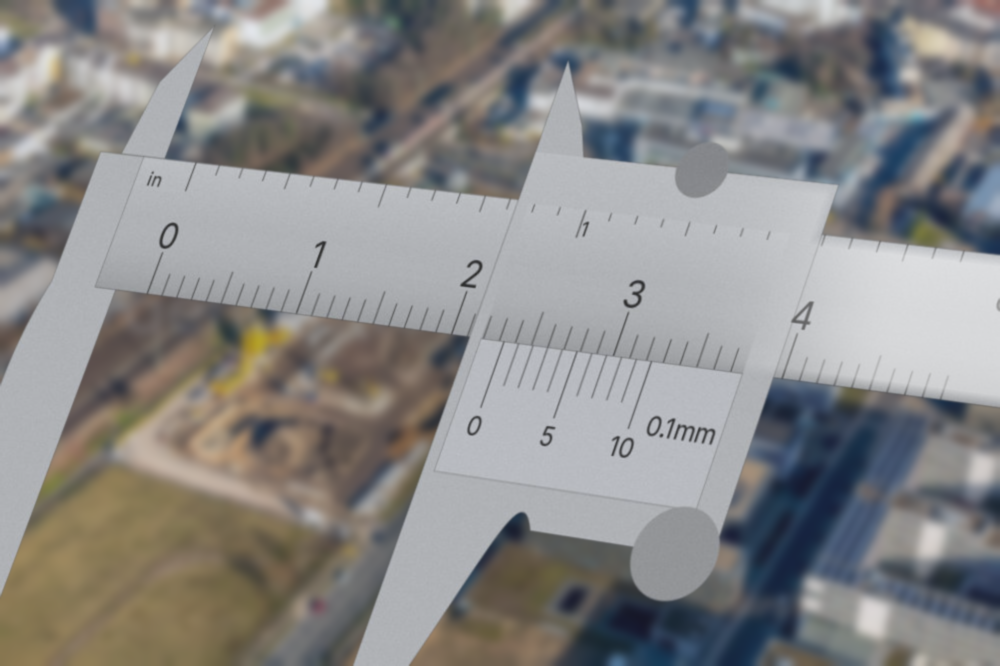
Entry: **23.3** mm
